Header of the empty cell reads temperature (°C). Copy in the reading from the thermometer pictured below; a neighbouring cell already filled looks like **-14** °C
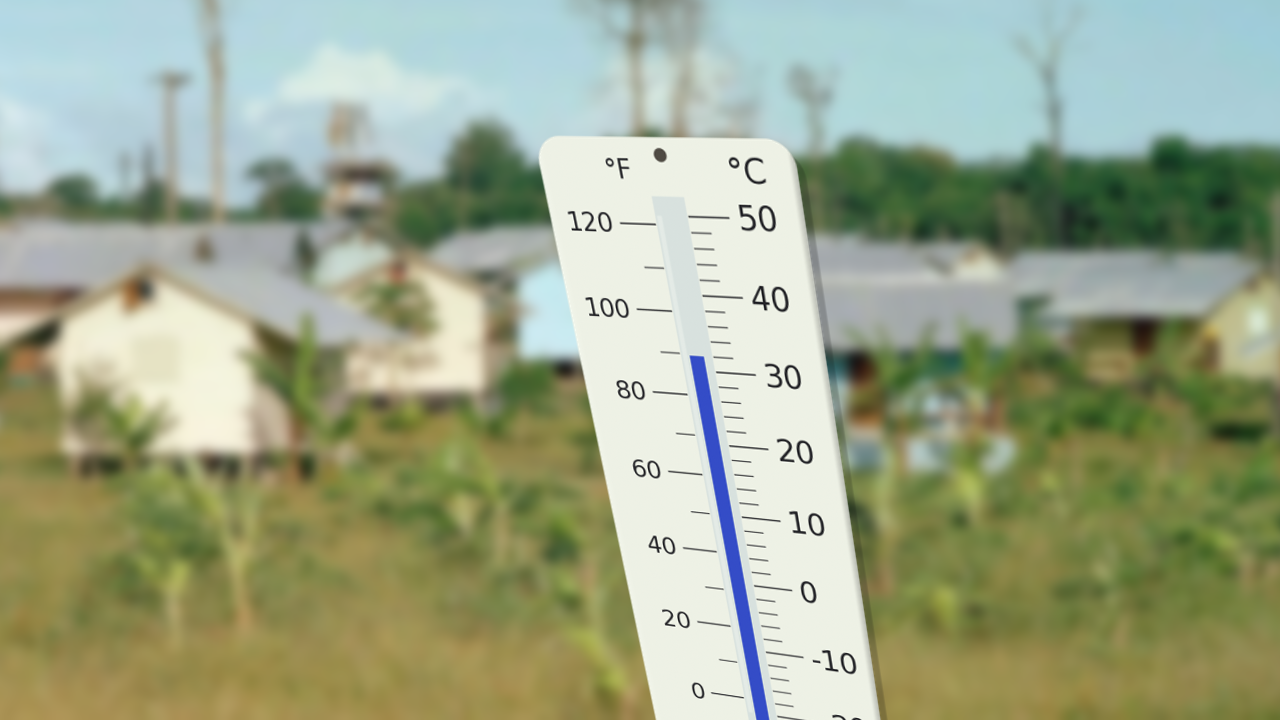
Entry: **32** °C
